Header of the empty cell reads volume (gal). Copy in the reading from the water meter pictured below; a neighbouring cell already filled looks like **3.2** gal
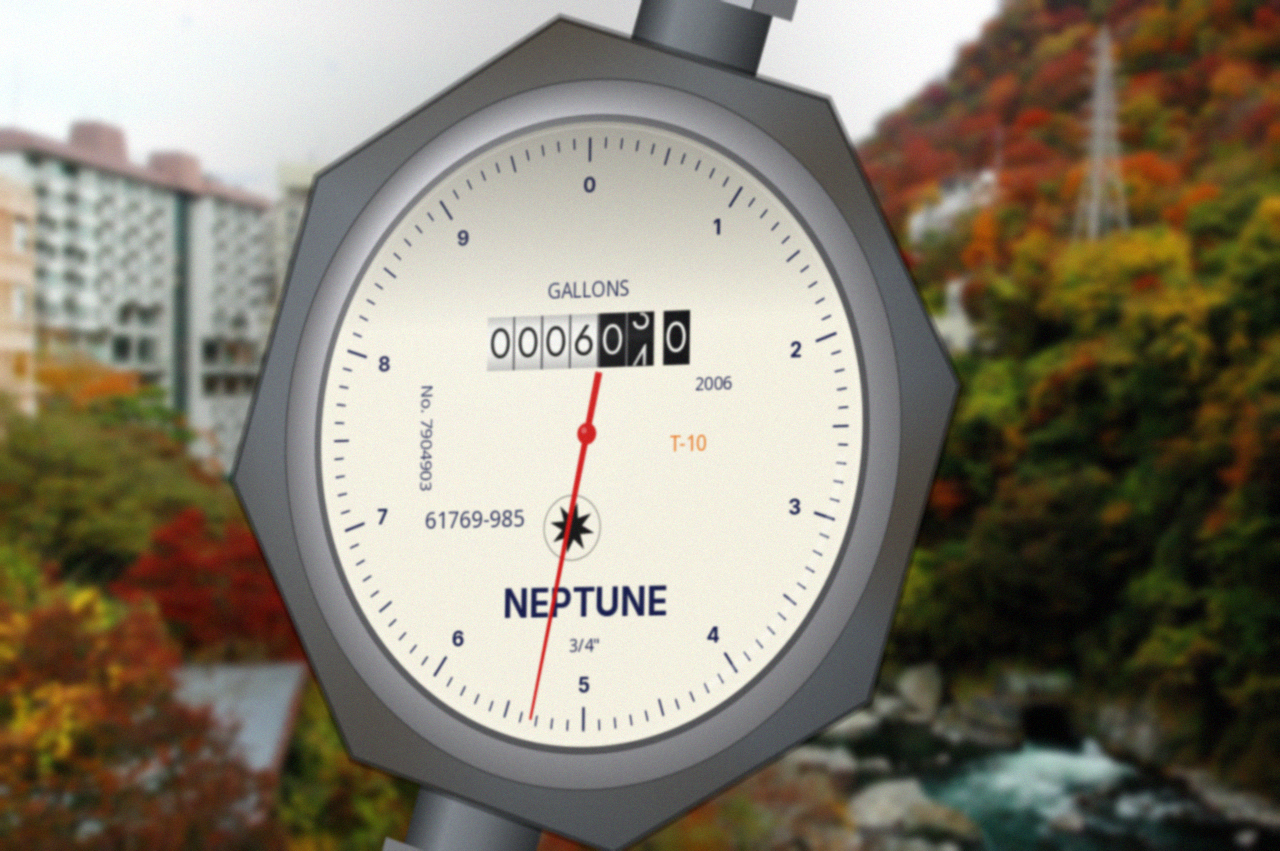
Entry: **6035.3** gal
